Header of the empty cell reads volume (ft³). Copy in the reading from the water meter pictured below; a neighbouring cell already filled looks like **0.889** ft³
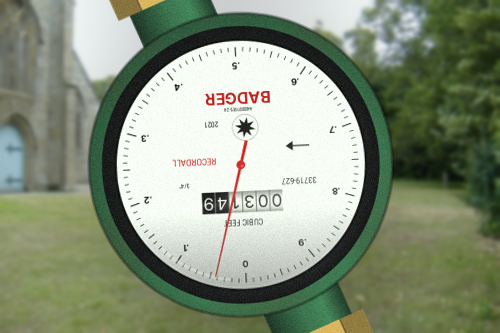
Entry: **3149.04** ft³
